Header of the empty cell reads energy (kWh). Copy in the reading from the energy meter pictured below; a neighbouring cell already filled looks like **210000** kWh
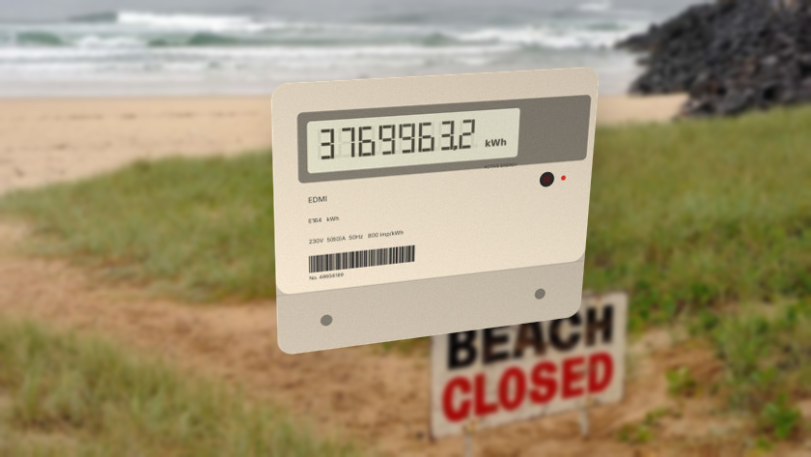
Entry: **3769963.2** kWh
